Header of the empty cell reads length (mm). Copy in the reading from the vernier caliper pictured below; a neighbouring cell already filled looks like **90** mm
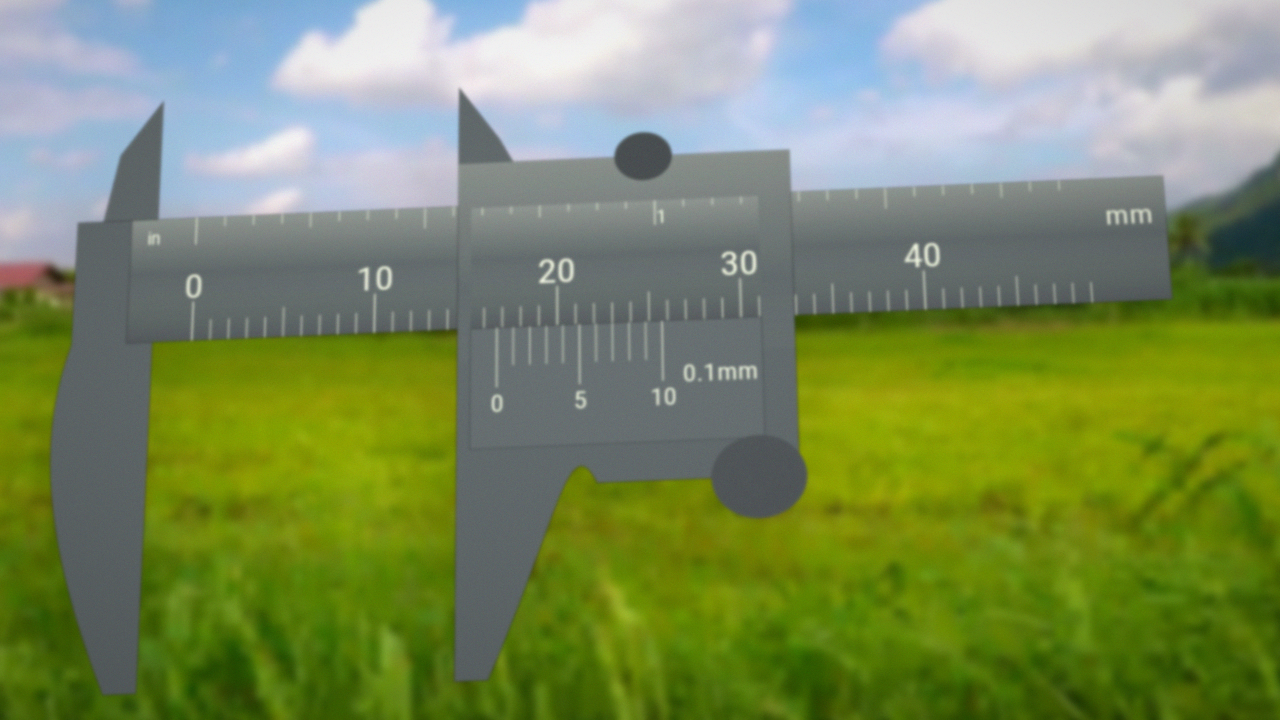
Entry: **16.7** mm
